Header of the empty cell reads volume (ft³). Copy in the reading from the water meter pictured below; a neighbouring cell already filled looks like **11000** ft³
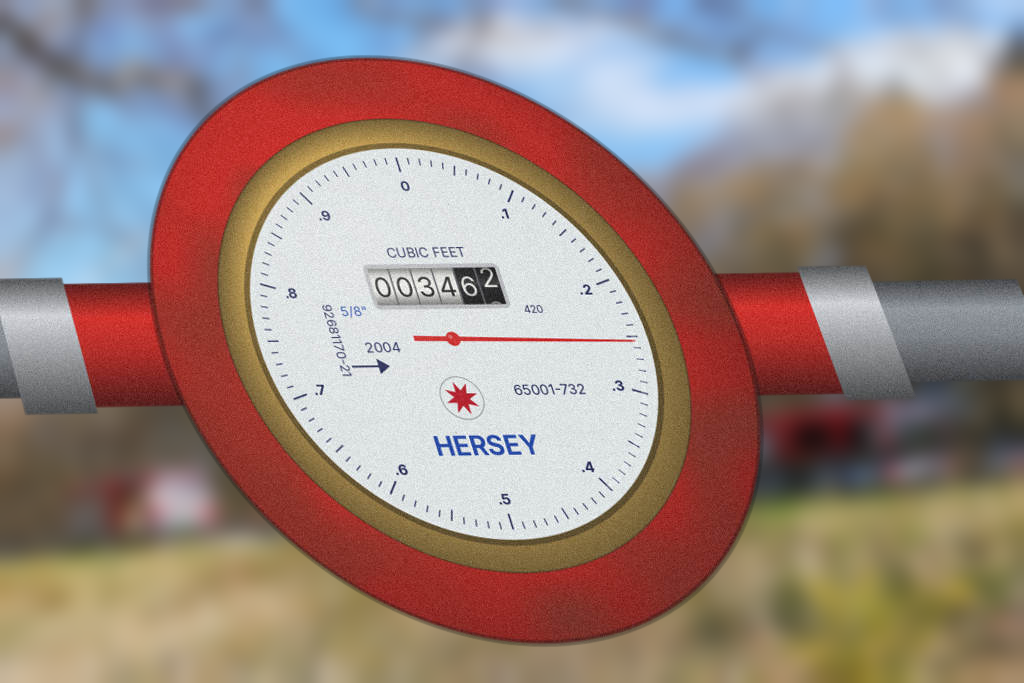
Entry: **3462.25** ft³
